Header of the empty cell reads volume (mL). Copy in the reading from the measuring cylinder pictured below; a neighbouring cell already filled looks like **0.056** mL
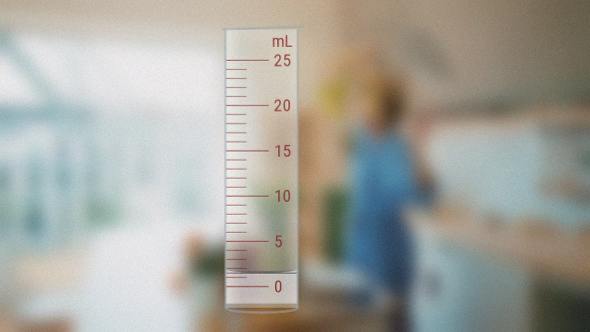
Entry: **1.5** mL
